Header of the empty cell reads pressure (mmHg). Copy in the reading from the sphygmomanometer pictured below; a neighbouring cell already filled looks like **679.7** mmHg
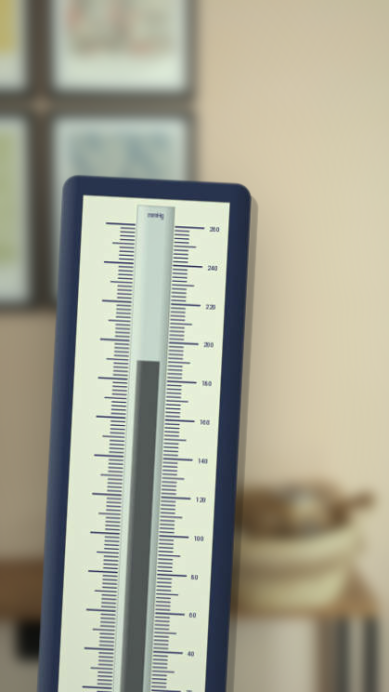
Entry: **190** mmHg
